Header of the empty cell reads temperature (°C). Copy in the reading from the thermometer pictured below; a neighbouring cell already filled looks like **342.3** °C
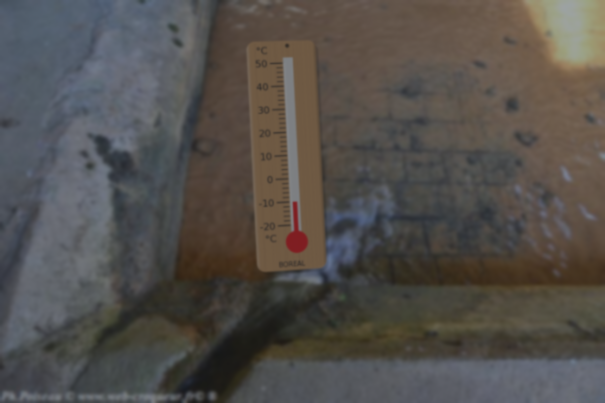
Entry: **-10** °C
